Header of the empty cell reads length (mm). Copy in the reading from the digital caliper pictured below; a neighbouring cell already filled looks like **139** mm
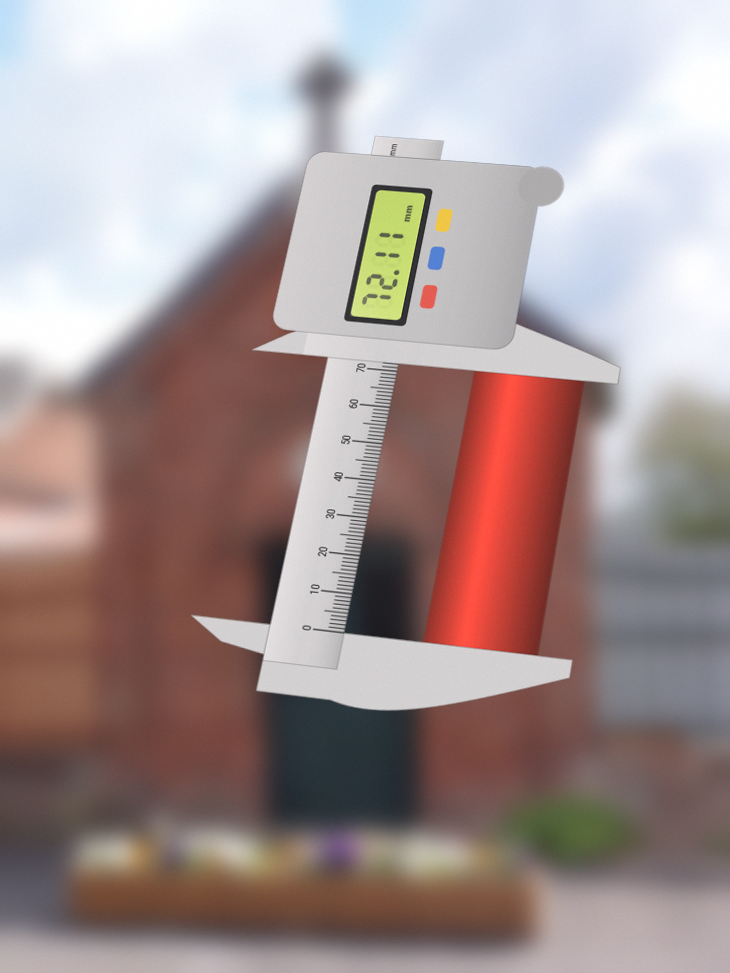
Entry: **72.11** mm
